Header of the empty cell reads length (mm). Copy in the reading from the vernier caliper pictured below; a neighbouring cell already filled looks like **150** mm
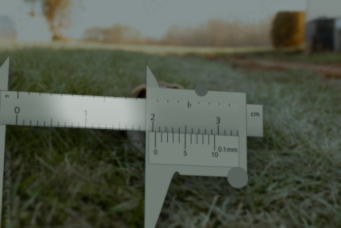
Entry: **20.4** mm
